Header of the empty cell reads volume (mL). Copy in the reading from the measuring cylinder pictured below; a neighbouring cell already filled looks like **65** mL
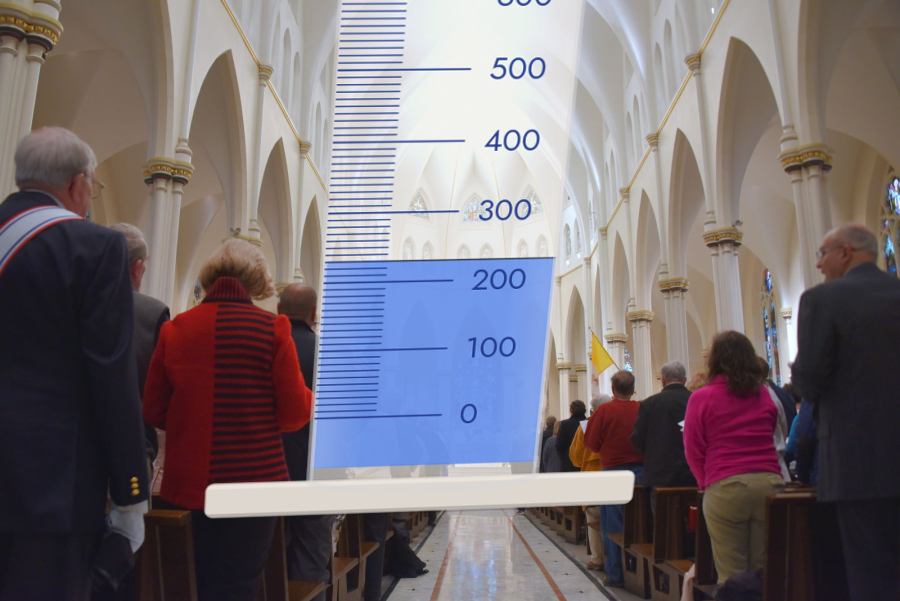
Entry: **230** mL
